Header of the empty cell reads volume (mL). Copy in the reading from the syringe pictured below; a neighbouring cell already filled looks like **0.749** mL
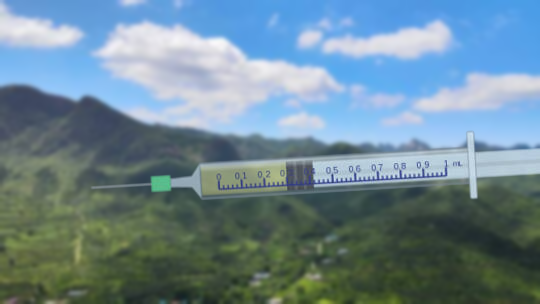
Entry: **0.3** mL
